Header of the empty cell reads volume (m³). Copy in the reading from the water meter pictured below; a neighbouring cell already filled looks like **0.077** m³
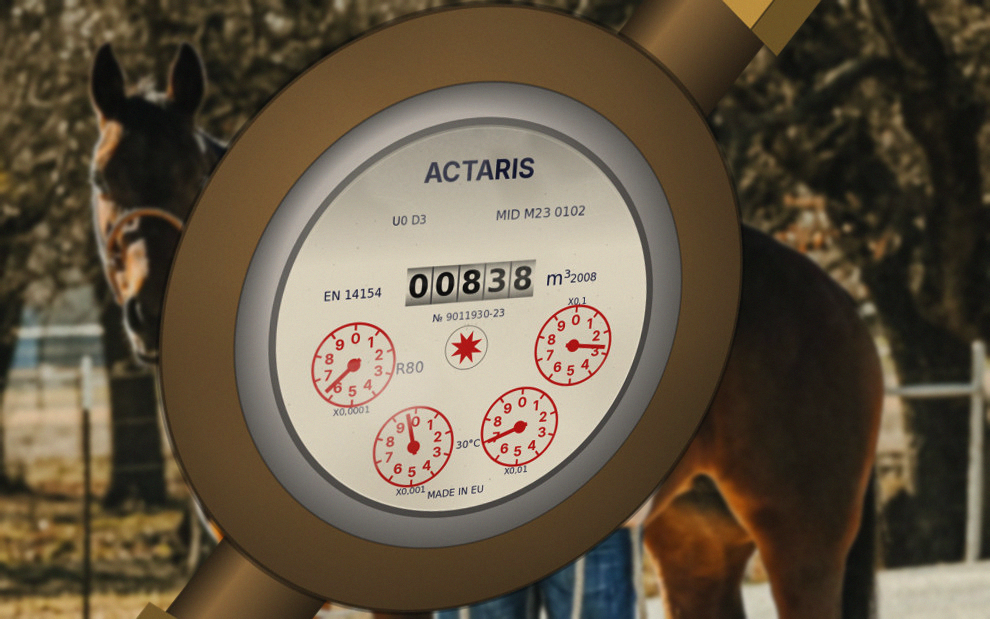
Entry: **838.2696** m³
